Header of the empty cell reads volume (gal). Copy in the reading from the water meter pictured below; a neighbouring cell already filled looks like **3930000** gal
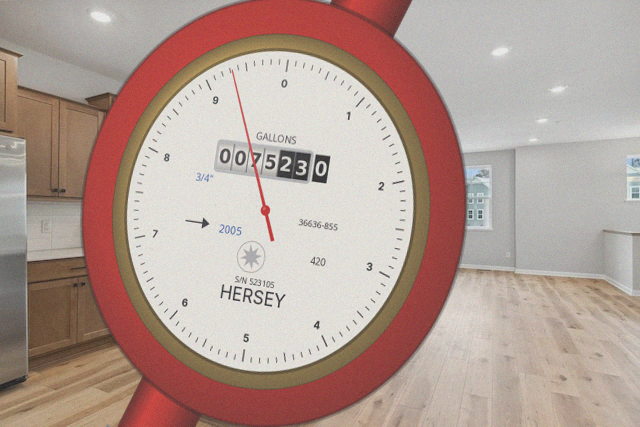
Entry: **75229.3** gal
